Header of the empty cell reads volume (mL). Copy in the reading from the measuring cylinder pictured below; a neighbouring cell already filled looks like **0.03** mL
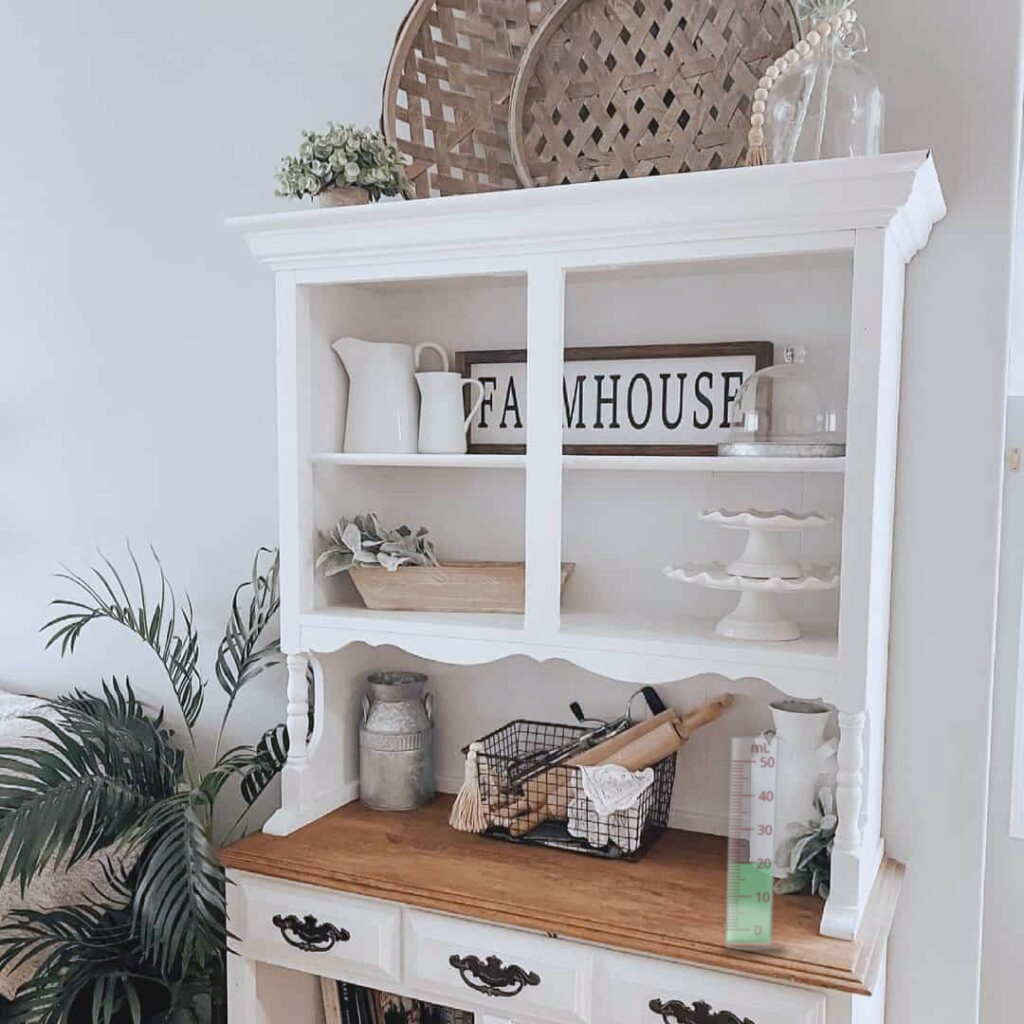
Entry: **20** mL
